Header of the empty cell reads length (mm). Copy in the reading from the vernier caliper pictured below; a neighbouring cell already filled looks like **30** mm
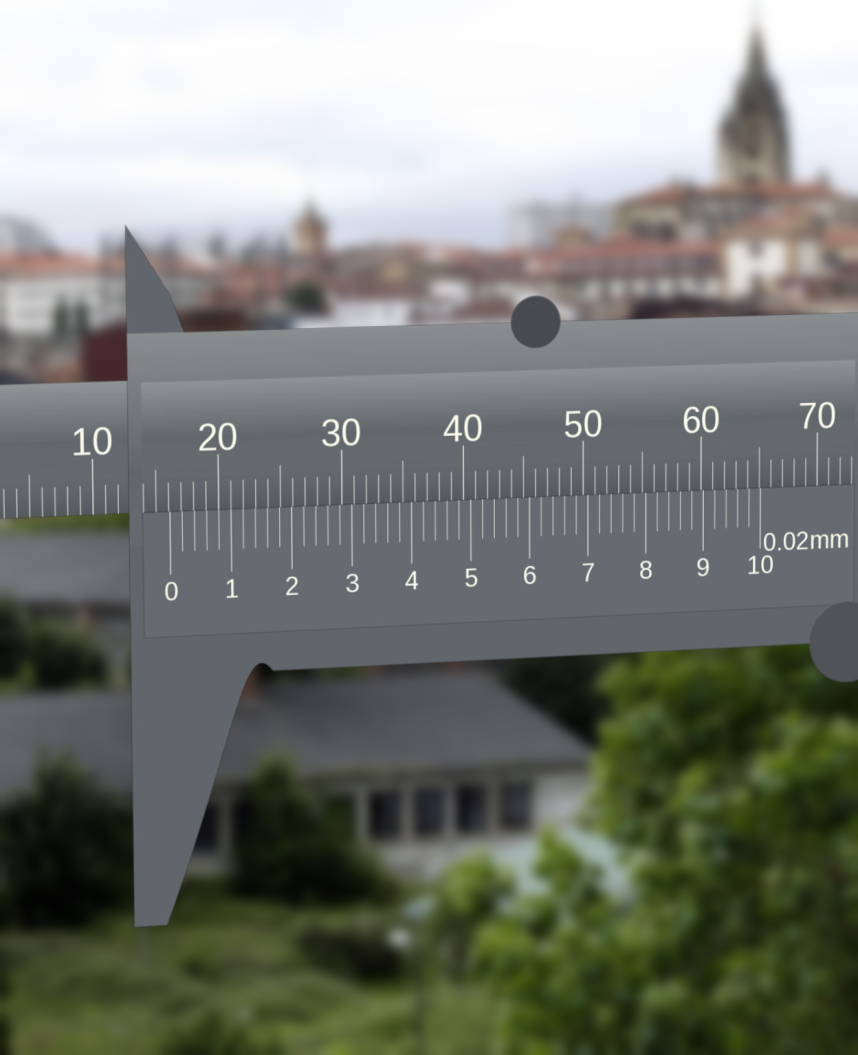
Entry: **16.1** mm
